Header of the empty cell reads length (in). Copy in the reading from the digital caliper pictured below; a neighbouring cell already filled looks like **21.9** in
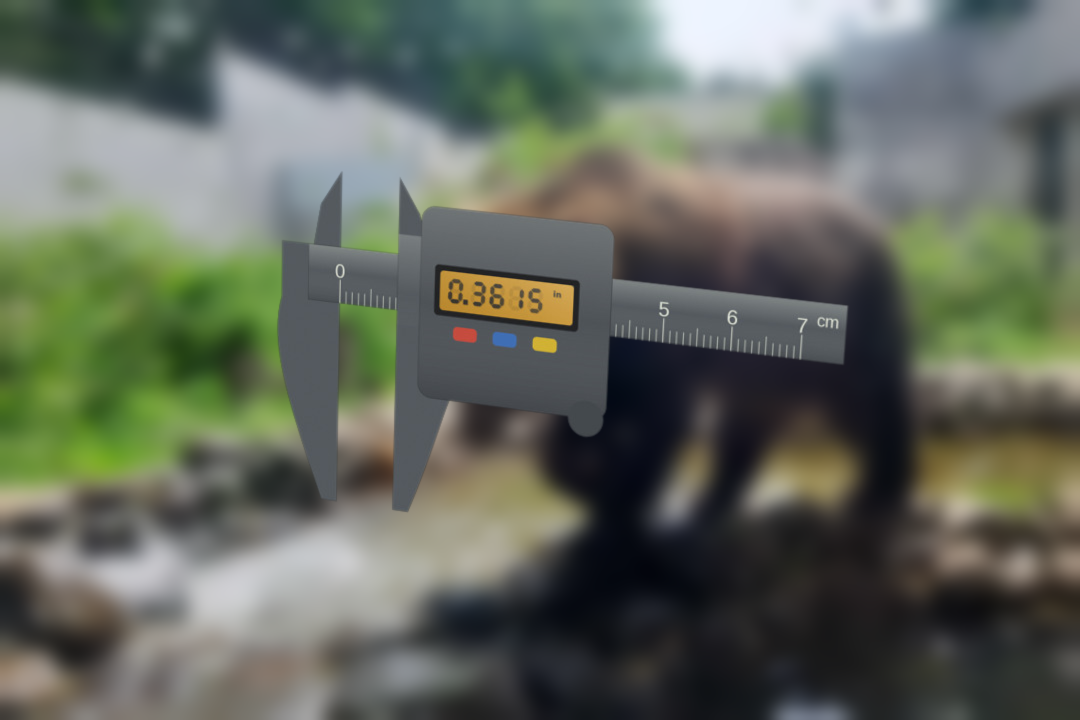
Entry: **0.3615** in
